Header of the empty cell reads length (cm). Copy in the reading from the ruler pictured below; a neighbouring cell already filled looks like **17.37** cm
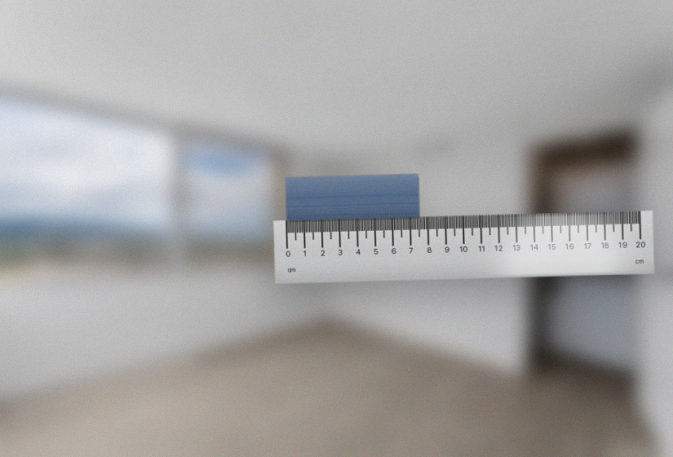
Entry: **7.5** cm
